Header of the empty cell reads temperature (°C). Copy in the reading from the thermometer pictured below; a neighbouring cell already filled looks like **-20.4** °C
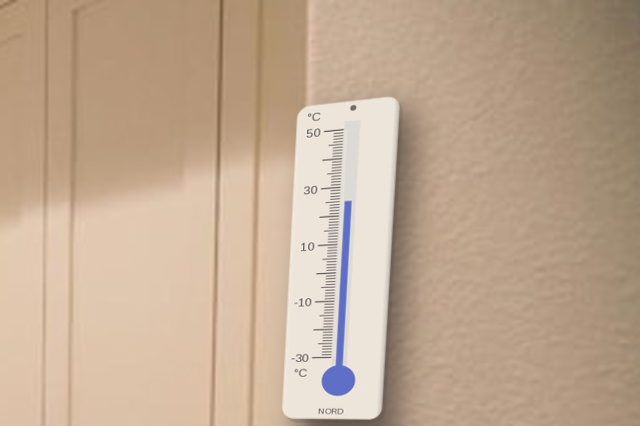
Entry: **25** °C
